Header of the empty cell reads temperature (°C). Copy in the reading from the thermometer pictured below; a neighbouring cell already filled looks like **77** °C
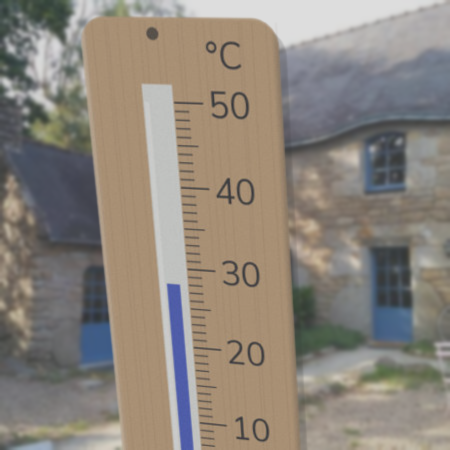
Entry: **28** °C
